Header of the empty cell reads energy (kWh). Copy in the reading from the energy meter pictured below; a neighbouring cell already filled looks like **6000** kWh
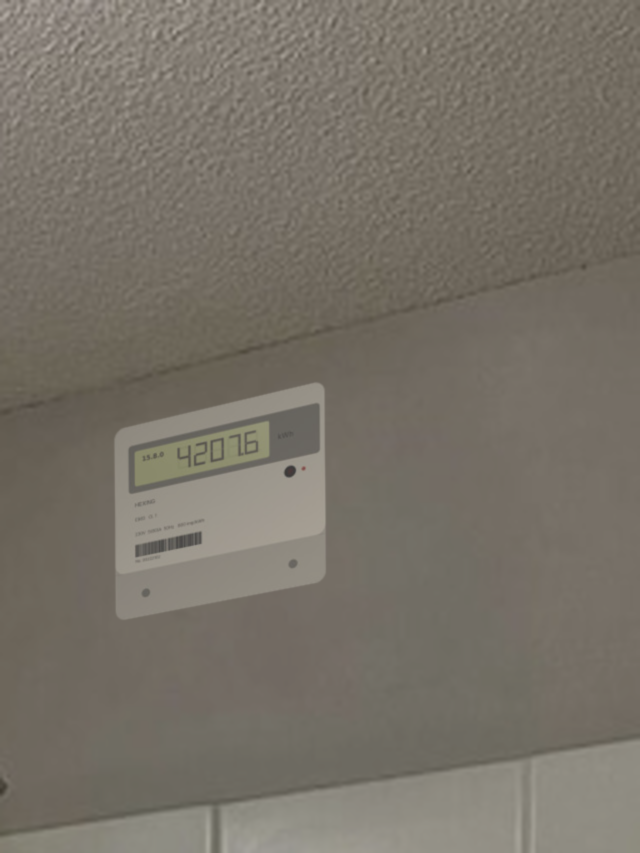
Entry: **4207.6** kWh
